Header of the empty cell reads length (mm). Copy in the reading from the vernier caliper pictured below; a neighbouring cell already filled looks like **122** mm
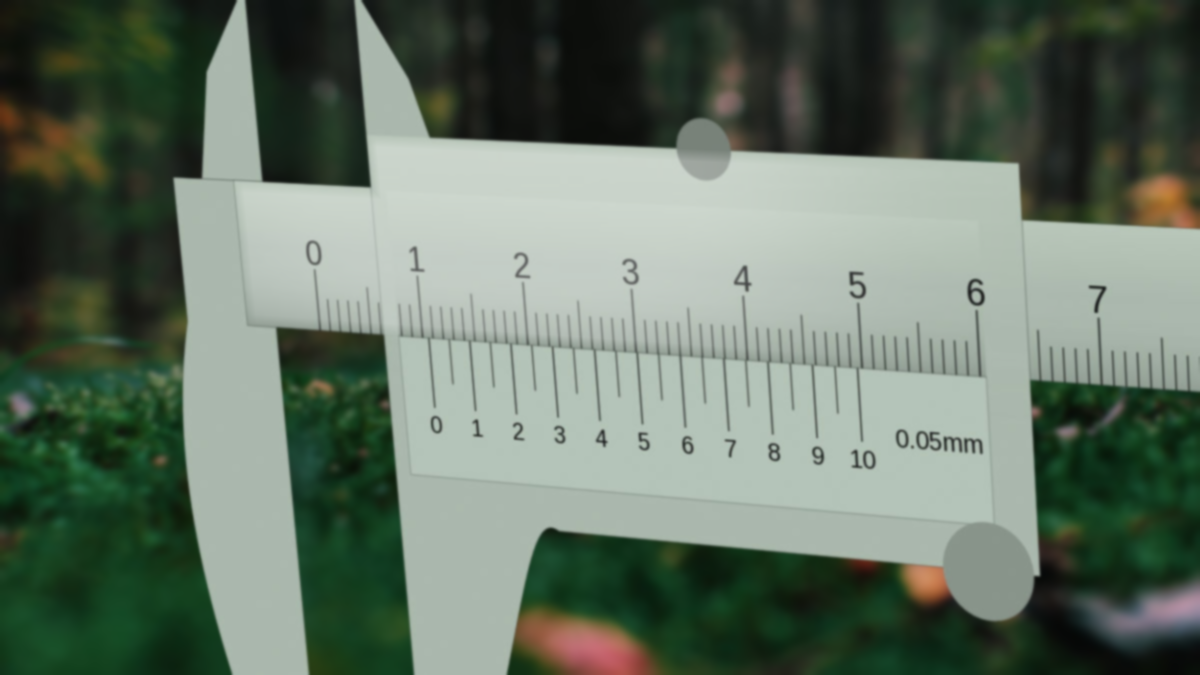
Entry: **10.6** mm
